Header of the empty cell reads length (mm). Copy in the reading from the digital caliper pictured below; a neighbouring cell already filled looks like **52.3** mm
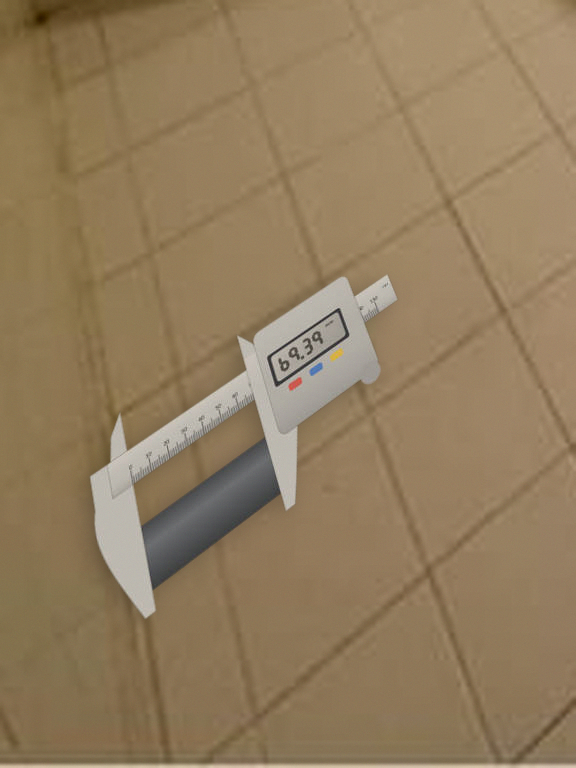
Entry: **69.39** mm
